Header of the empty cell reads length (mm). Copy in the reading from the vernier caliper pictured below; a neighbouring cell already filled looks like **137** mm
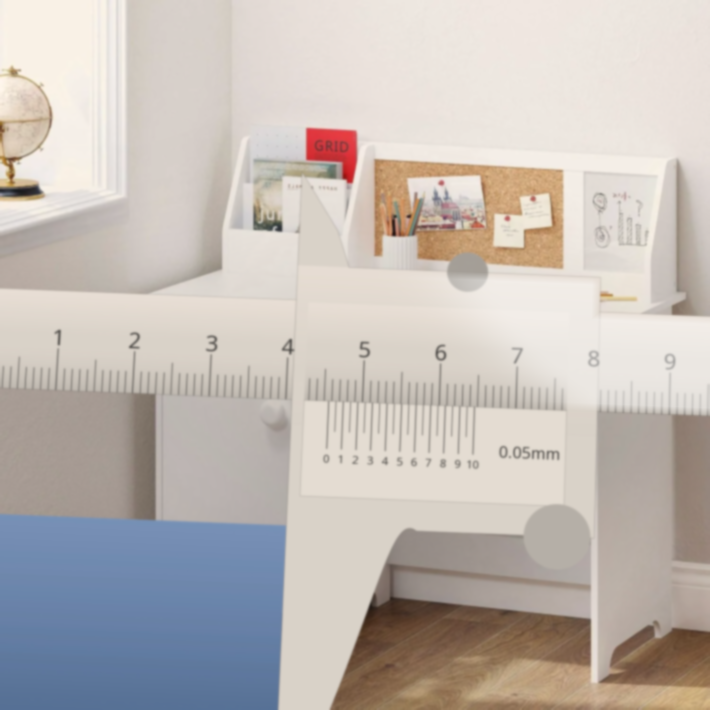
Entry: **45.6** mm
